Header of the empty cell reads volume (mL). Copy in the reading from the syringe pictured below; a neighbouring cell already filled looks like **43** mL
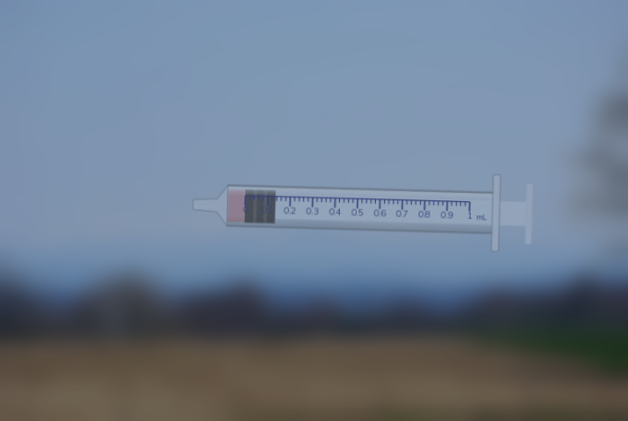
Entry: **0** mL
